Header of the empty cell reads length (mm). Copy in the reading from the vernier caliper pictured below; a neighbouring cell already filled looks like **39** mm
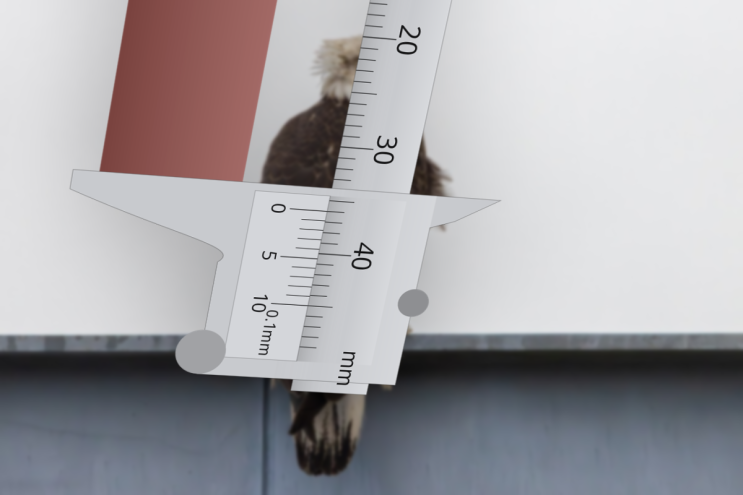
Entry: **36.0** mm
